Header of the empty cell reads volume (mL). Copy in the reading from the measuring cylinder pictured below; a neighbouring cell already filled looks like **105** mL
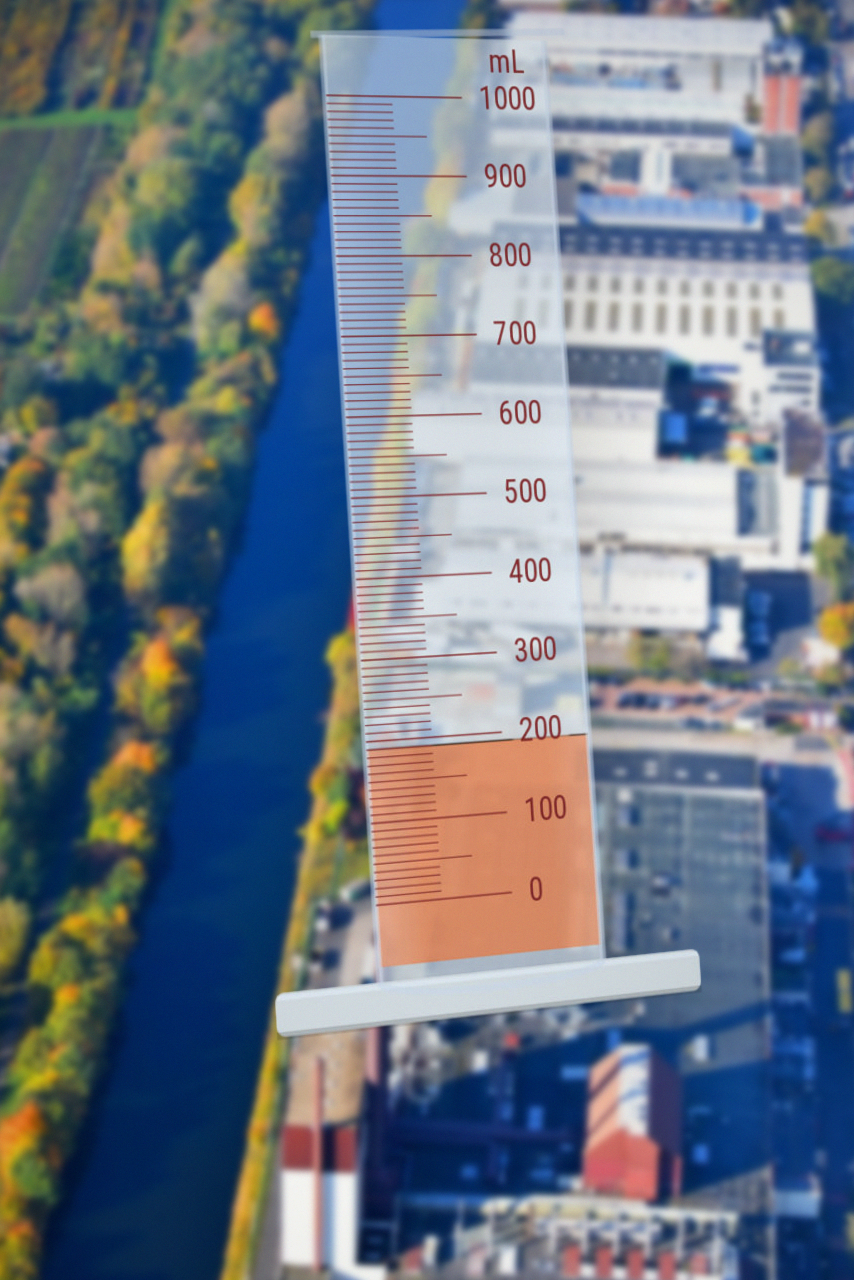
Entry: **190** mL
